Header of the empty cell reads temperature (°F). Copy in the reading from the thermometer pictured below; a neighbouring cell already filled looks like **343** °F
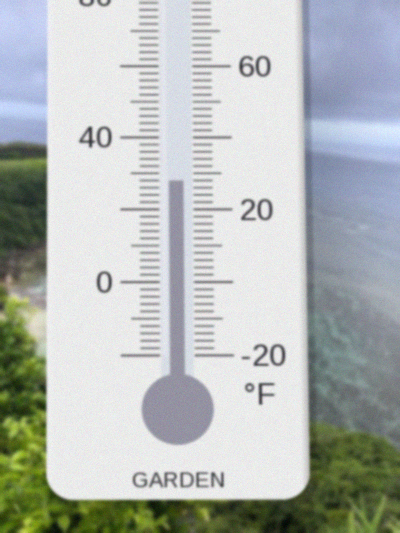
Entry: **28** °F
